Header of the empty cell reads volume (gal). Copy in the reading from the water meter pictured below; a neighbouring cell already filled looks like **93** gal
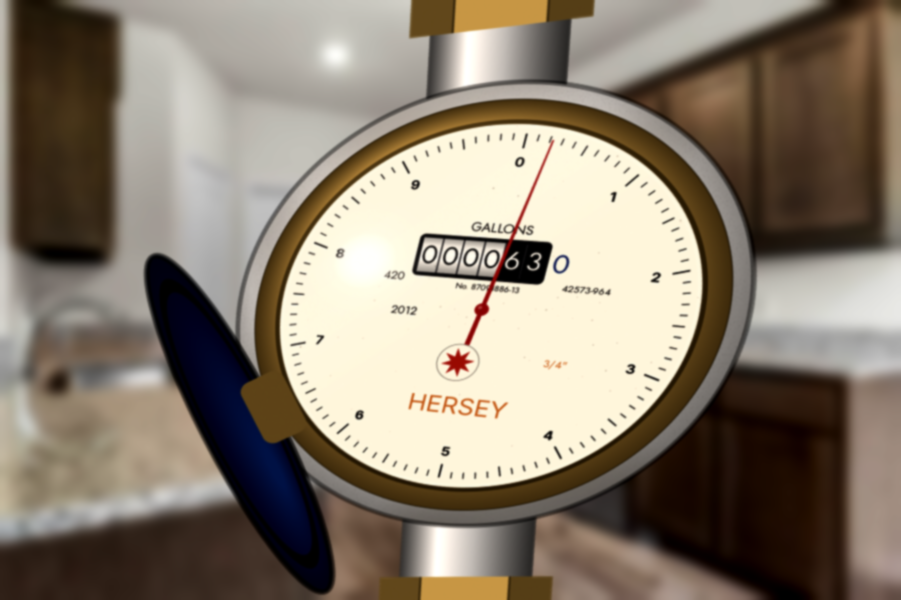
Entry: **630.2** gal
